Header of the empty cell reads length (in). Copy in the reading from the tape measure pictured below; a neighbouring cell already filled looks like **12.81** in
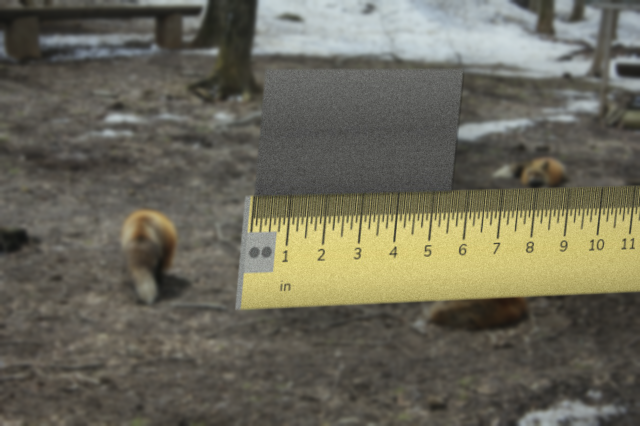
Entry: **5.5** in
